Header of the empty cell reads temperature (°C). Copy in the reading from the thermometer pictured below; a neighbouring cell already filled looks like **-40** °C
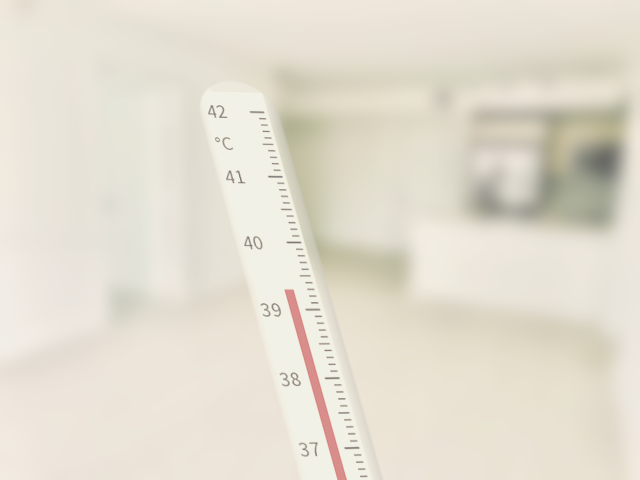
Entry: **39.3** °C
